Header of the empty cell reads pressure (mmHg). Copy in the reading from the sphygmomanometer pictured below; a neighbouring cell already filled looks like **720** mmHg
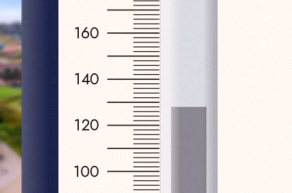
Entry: **128** mmHg
